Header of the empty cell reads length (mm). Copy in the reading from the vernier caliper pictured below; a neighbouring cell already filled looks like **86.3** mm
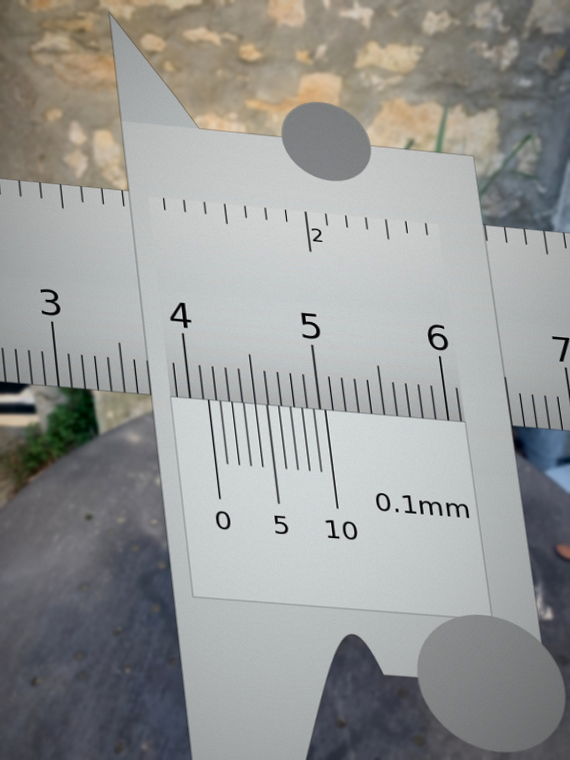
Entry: **41.4** mm
